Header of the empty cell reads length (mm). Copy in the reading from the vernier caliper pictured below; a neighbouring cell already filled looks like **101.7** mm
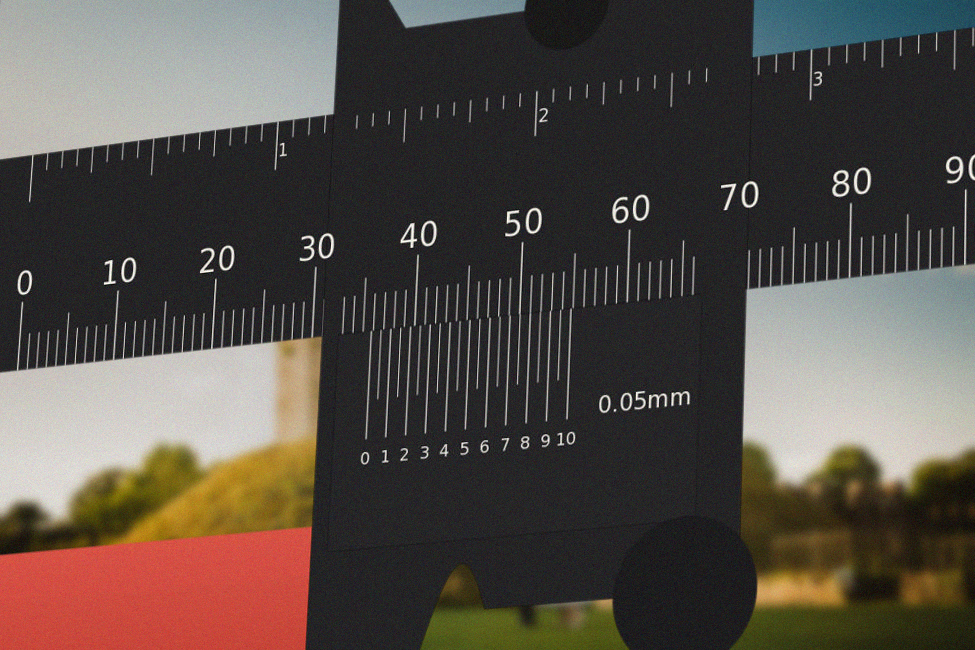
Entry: **35.8** mm
